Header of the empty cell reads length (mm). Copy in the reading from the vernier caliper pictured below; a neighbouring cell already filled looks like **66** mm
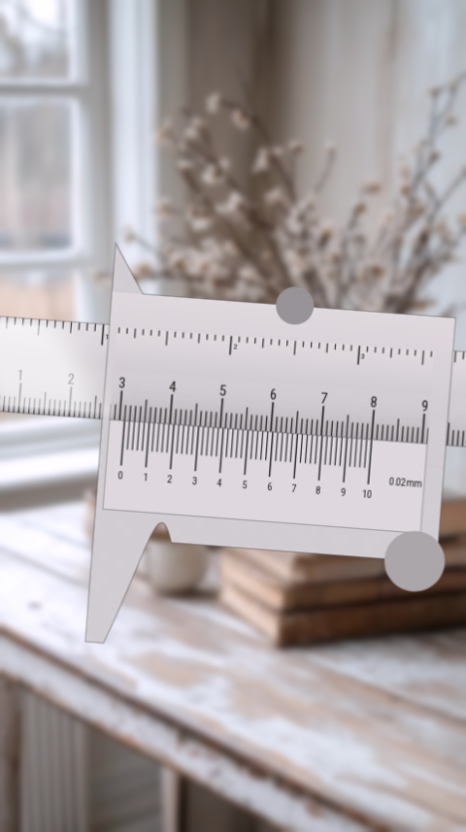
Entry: **31.0** mm
